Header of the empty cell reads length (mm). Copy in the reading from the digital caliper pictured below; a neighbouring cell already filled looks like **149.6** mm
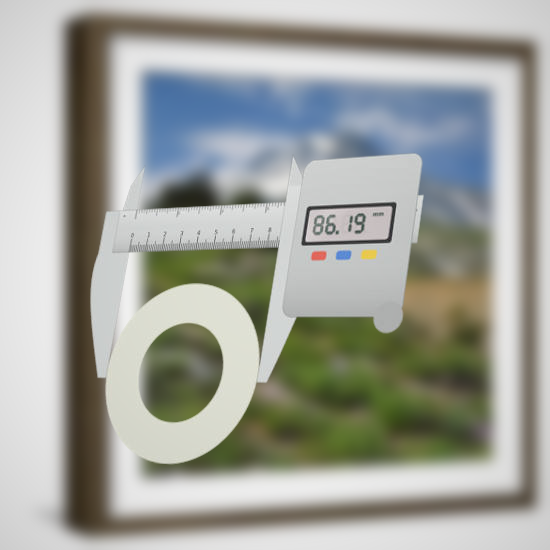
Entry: **86.19** mm
